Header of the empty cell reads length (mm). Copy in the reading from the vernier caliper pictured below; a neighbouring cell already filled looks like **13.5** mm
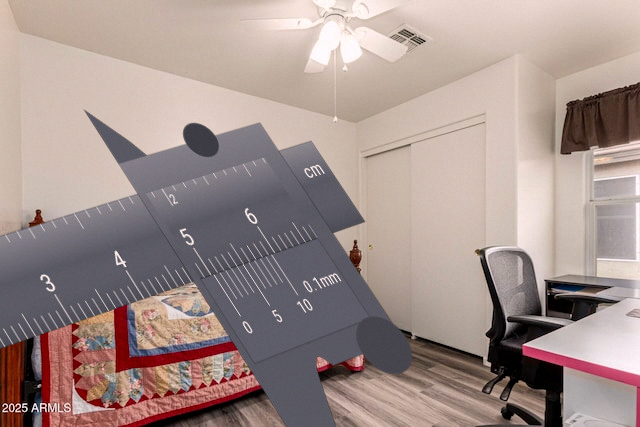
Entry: **50.4** mm
